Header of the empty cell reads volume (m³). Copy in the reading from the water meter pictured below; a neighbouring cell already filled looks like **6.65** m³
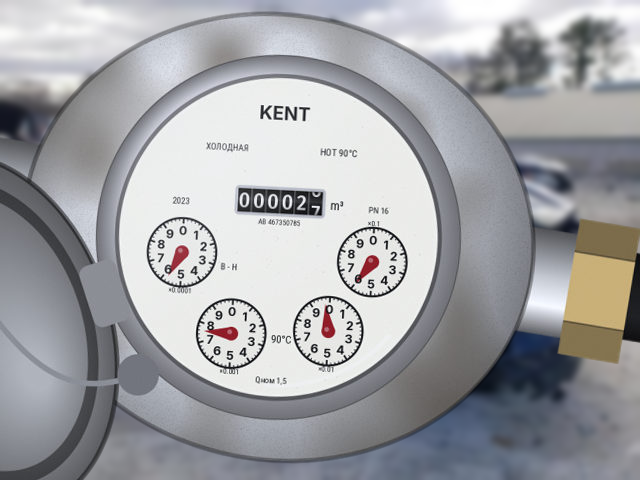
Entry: **26.5975** m³
